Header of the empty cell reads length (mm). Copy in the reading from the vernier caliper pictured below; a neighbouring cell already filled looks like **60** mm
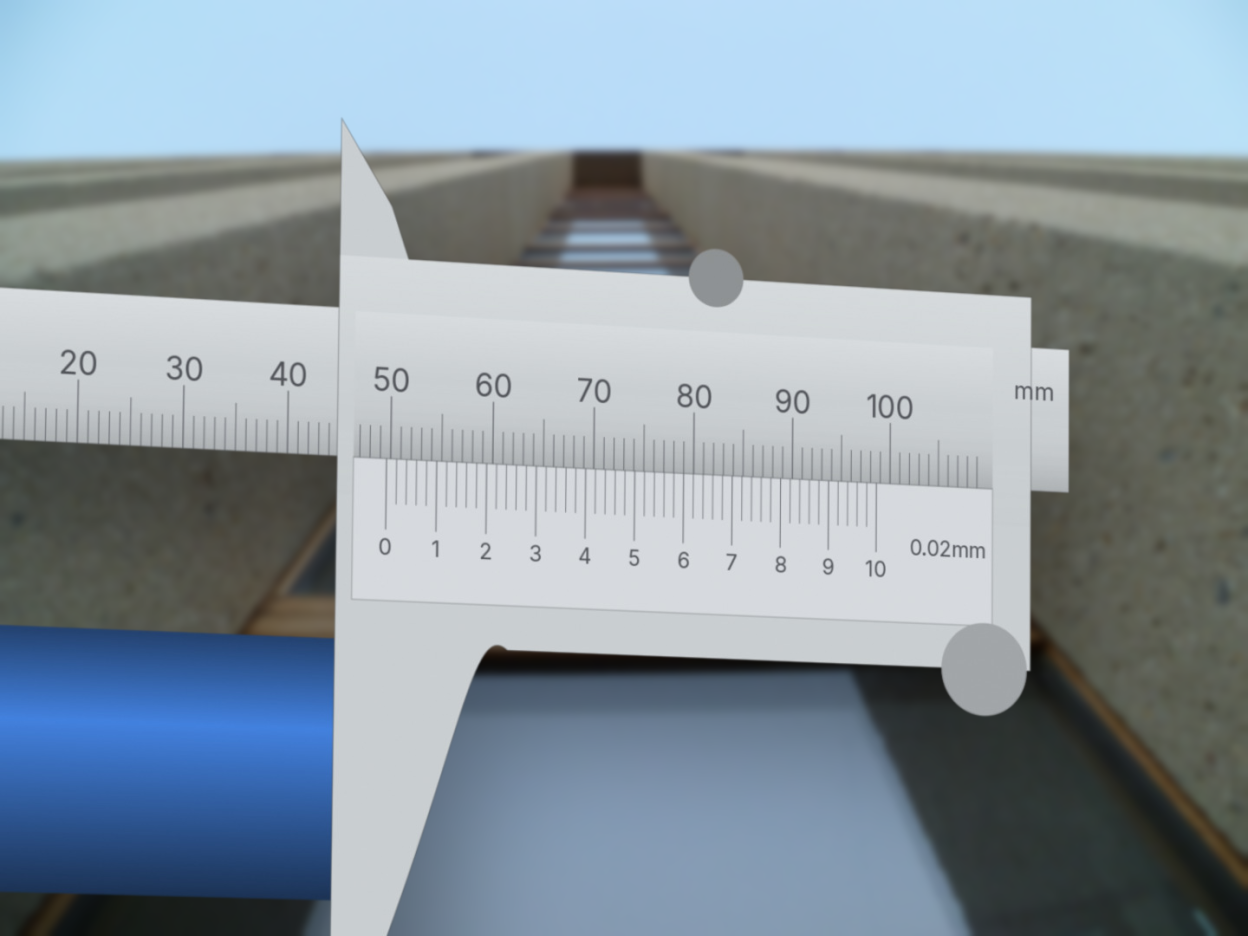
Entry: **49.6** mm
